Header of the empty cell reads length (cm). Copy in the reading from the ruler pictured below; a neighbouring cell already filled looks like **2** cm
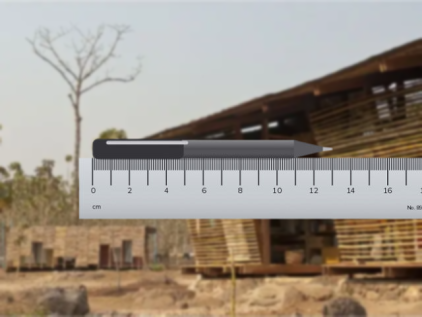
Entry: **13** cm
